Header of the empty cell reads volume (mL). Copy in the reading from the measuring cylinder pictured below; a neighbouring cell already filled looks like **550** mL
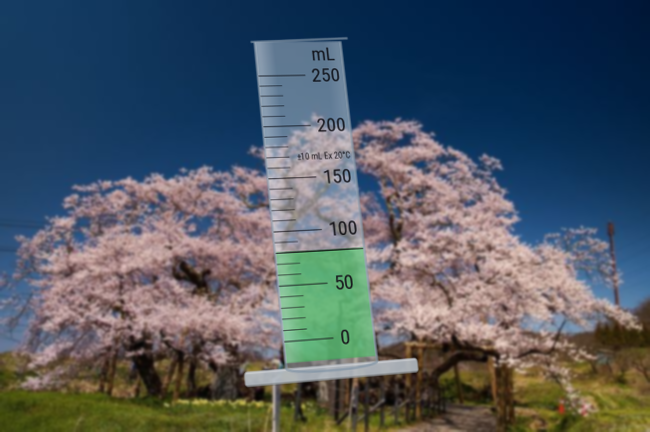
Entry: **80** mL
